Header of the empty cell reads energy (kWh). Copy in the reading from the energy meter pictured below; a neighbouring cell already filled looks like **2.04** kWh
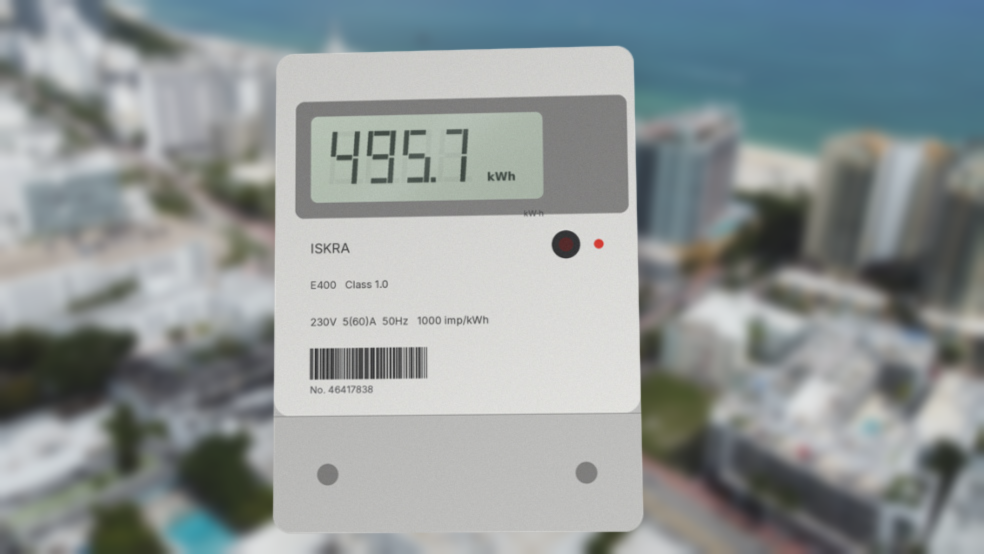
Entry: **495.7** kWh
